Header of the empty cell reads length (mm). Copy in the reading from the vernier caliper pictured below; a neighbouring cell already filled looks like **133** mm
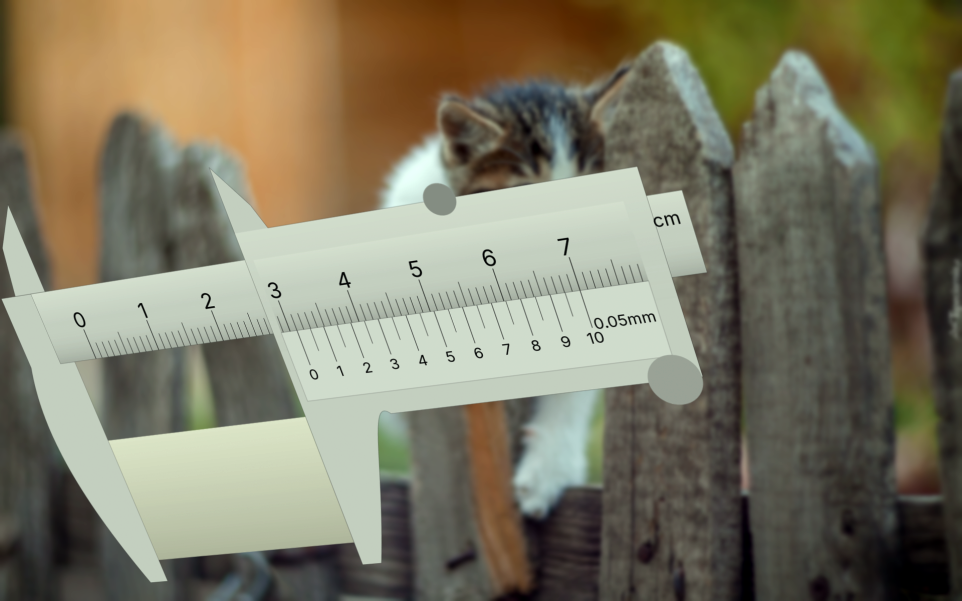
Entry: **31.0** mm
